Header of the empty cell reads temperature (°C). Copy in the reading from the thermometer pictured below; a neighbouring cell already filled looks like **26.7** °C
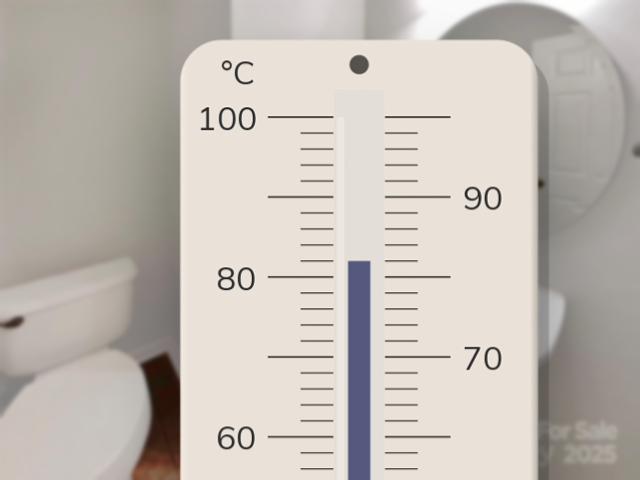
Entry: **82** °C
